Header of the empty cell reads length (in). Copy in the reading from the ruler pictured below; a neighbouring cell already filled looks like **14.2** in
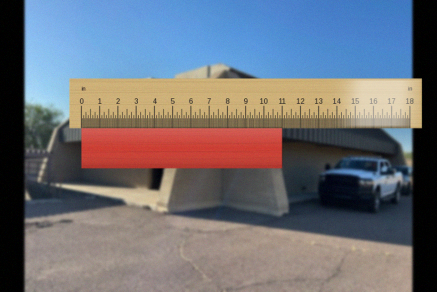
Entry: **11** in
